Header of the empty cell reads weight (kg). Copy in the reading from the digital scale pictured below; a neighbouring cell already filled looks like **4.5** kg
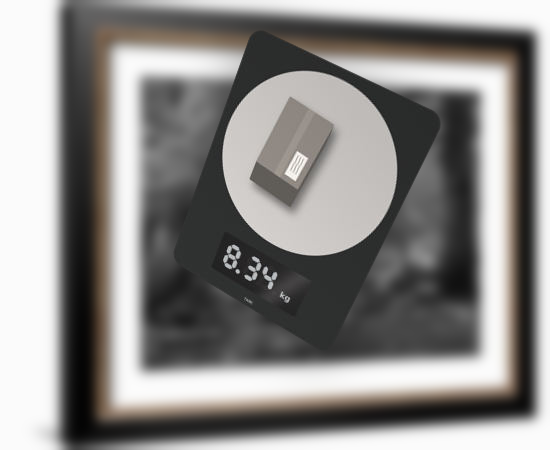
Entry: **8.34** kg
